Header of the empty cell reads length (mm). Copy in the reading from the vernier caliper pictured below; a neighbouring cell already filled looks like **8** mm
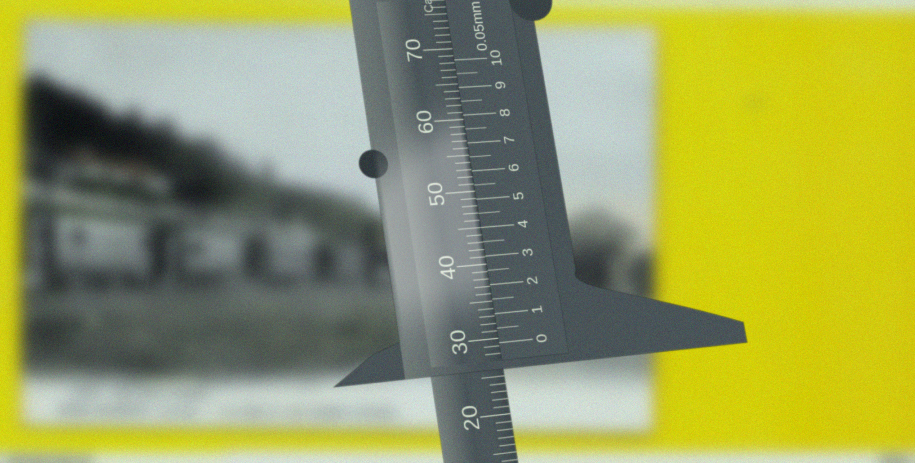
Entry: **29.4** mm
